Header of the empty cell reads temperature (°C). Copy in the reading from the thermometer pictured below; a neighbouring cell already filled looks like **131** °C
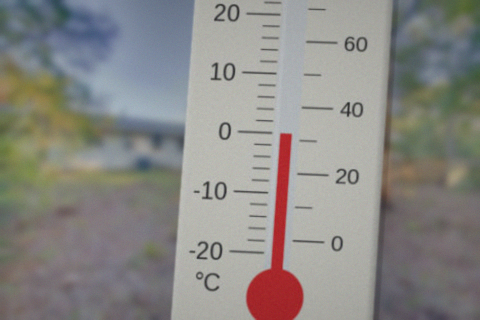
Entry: **0** °C
